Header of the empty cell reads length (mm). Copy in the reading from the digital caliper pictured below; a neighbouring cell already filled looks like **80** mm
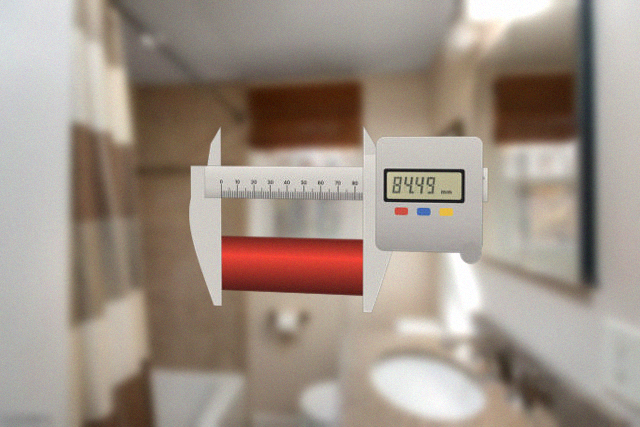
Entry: **84.49** mm
